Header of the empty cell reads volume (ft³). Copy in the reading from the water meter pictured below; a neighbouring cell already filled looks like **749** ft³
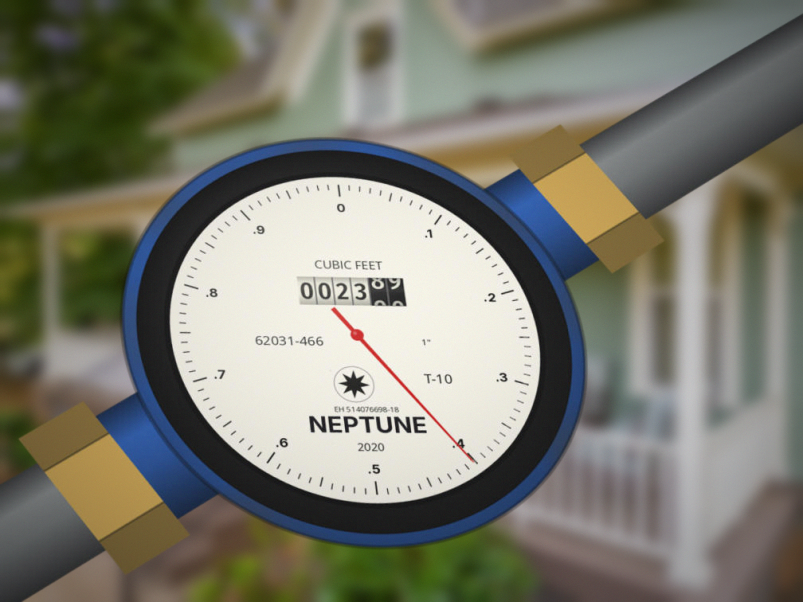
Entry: **2389.40** ft³
